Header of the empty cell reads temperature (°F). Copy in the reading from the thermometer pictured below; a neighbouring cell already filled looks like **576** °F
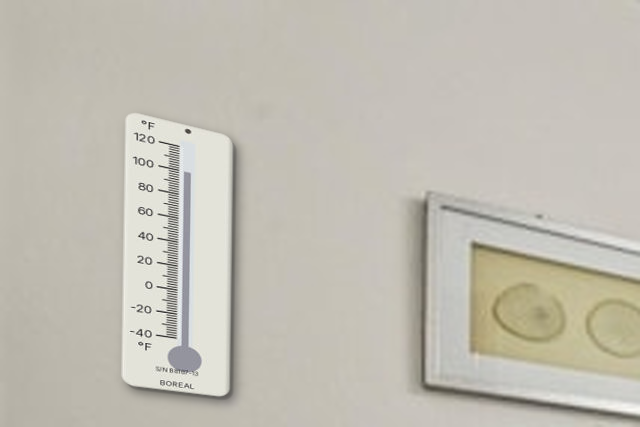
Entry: **100** °F
